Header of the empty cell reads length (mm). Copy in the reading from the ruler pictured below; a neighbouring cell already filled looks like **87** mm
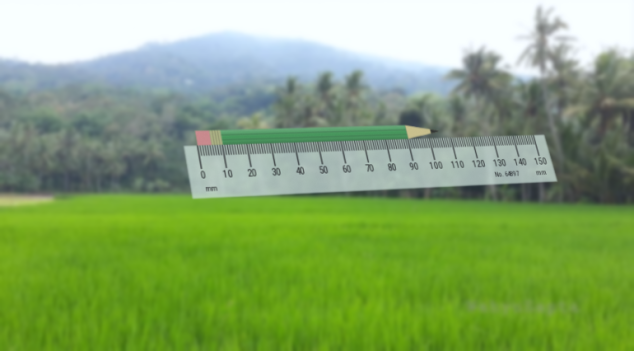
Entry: **105** mm
